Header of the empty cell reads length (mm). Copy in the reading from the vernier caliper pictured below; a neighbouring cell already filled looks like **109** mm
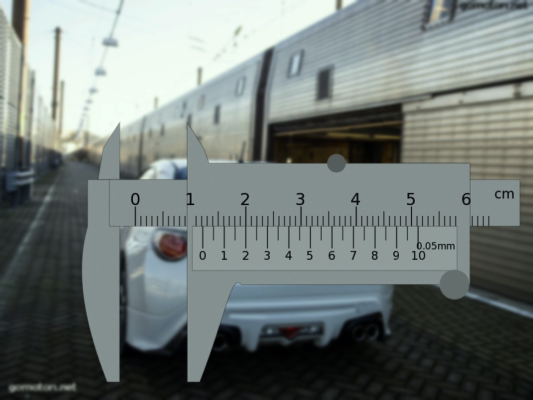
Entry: **12.2** mm
